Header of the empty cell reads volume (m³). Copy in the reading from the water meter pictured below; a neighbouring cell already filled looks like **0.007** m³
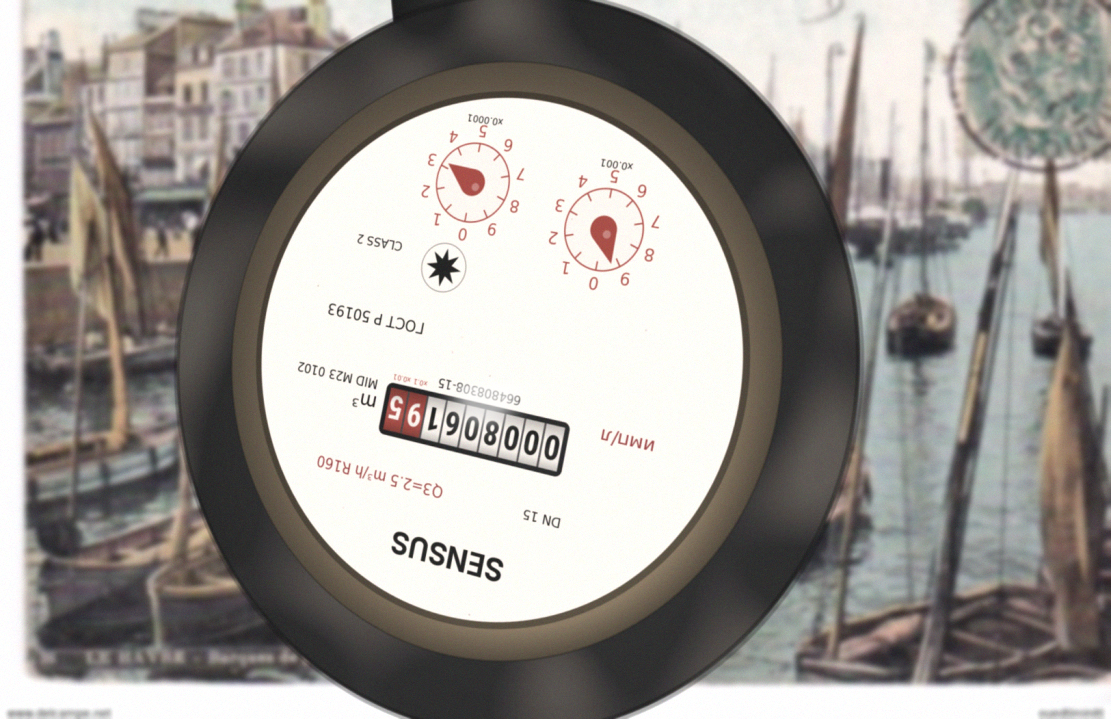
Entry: **8061.9493** m³
